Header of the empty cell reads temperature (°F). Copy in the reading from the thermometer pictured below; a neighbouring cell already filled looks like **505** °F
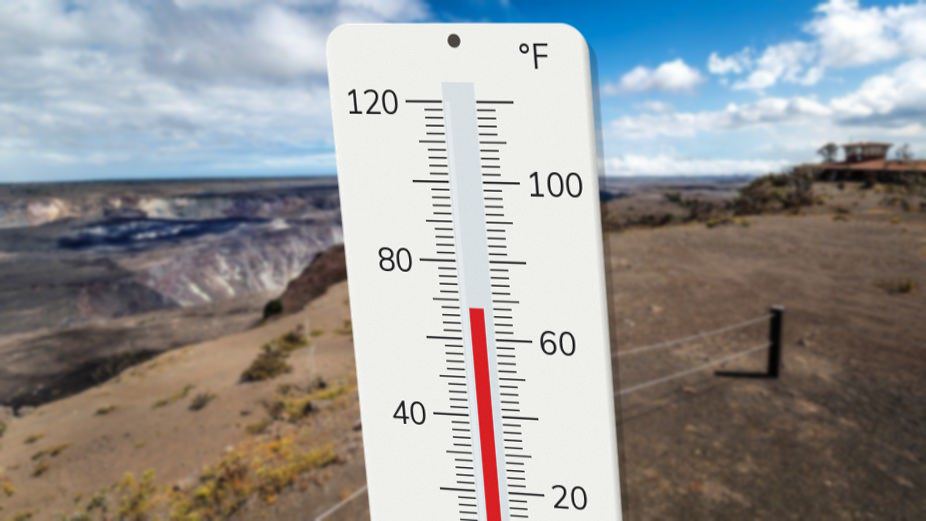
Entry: **68** °F
